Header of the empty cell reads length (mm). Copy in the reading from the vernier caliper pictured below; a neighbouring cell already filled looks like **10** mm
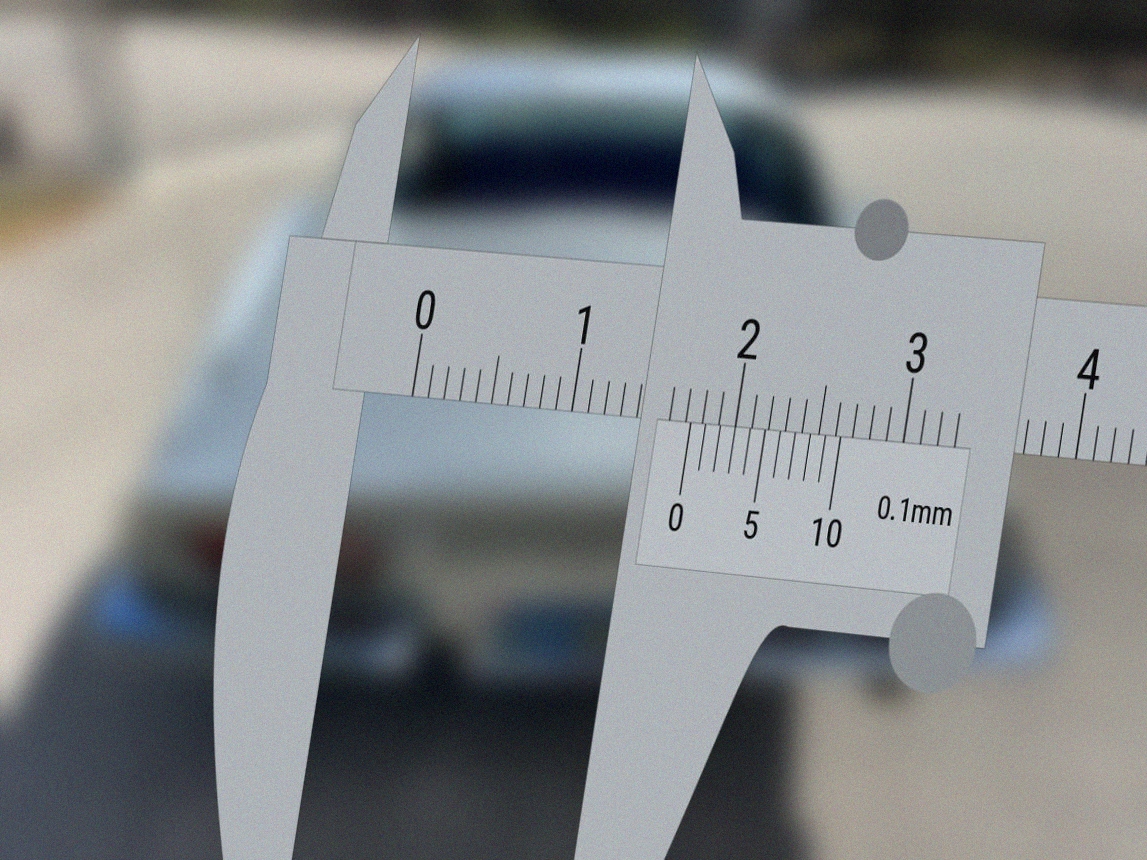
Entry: **17.3** mm
